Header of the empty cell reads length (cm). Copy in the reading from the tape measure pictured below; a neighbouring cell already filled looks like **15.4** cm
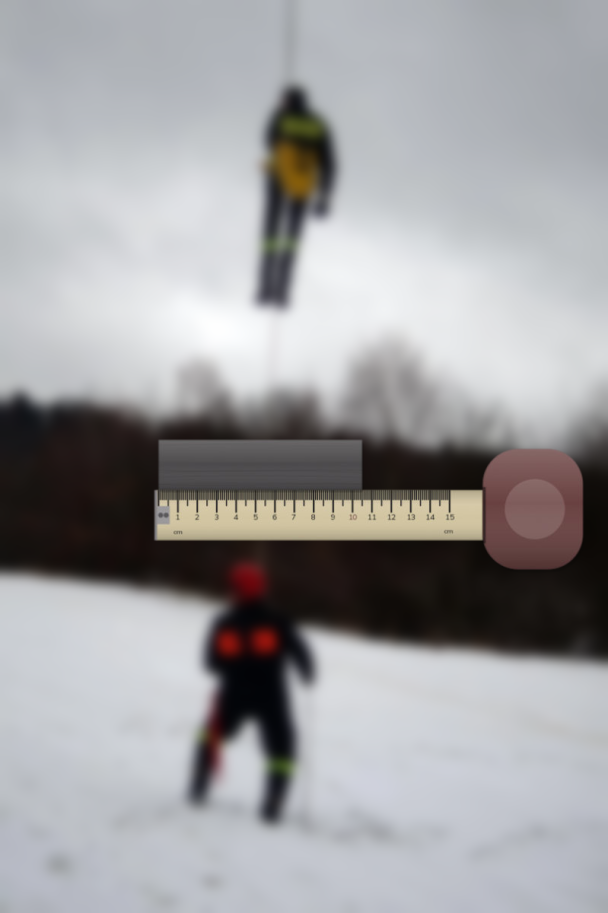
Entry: **10.5** cm
